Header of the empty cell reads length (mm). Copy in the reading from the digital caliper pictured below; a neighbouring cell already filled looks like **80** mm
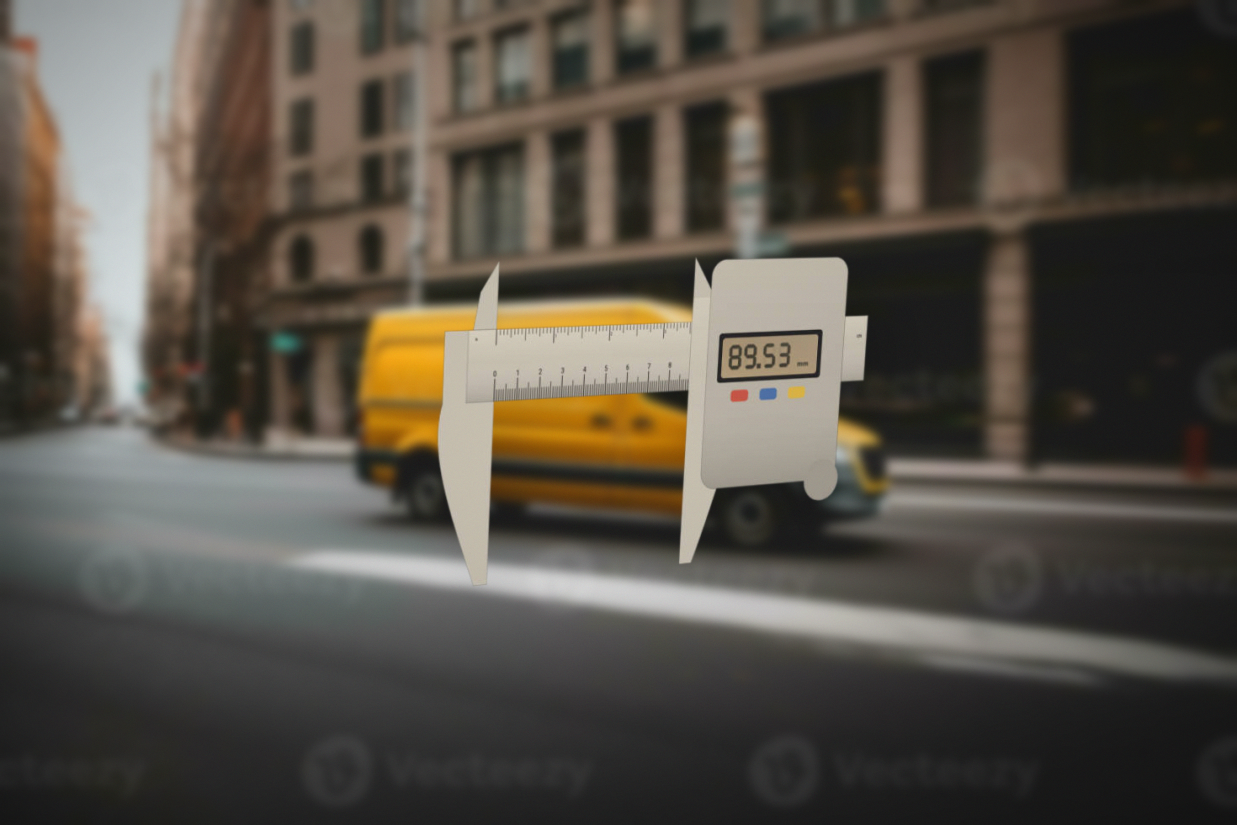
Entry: **89.53** mm
